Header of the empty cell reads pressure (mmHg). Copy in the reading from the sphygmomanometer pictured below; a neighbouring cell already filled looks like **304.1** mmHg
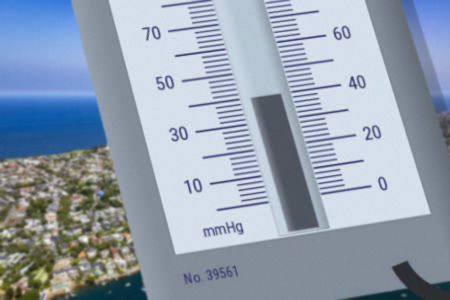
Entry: **40** mmHg
